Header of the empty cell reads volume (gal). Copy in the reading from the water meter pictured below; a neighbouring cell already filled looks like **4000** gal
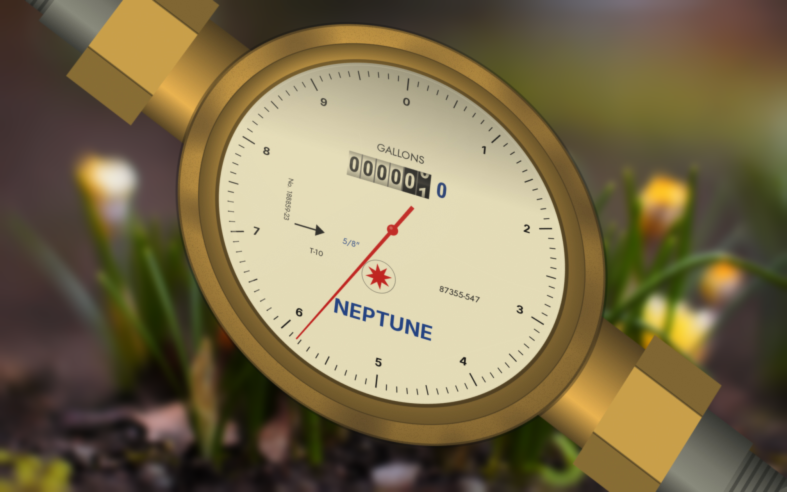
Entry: **5.8** gal
